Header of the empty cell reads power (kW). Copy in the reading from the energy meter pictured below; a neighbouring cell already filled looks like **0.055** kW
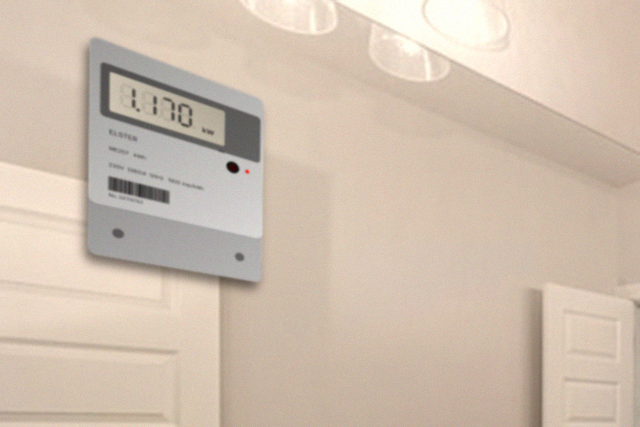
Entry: **1.170** kW
